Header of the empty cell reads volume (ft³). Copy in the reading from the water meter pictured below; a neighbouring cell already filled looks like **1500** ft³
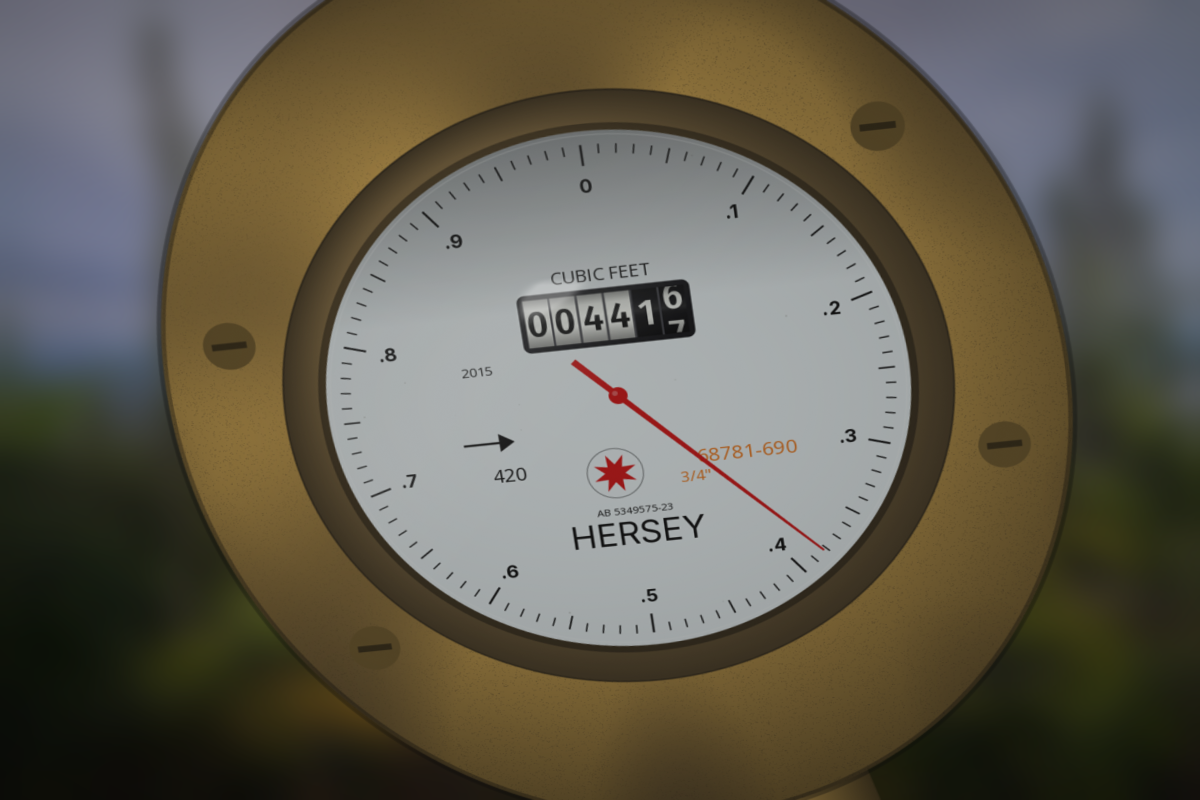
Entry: **4416.38** ft³
